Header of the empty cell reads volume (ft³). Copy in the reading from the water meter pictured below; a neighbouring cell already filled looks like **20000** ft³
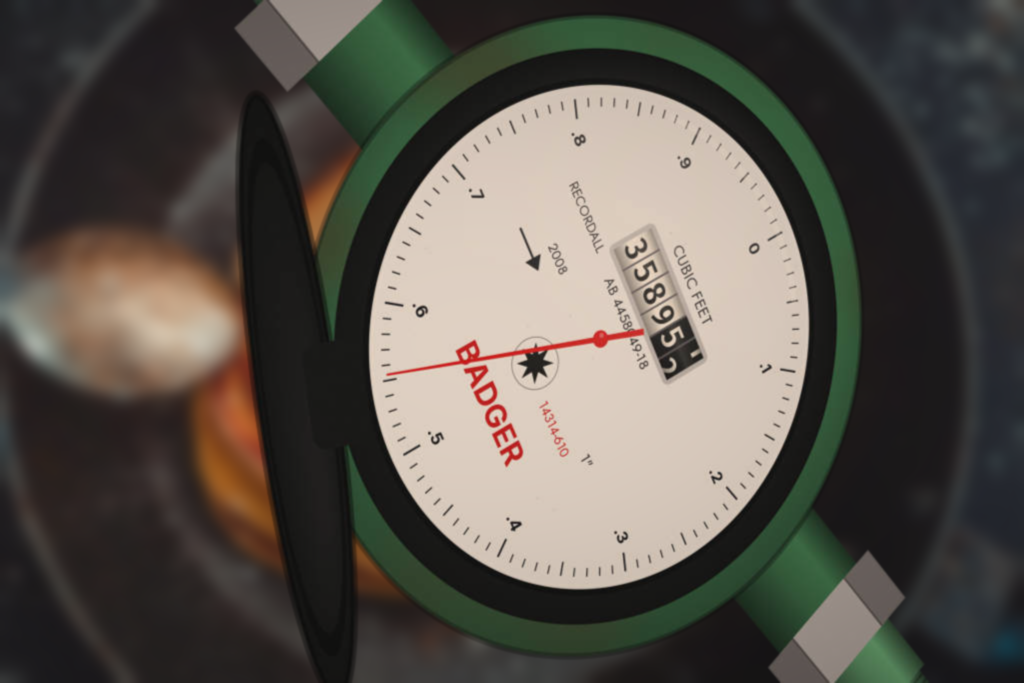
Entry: **358951.55** ft³
